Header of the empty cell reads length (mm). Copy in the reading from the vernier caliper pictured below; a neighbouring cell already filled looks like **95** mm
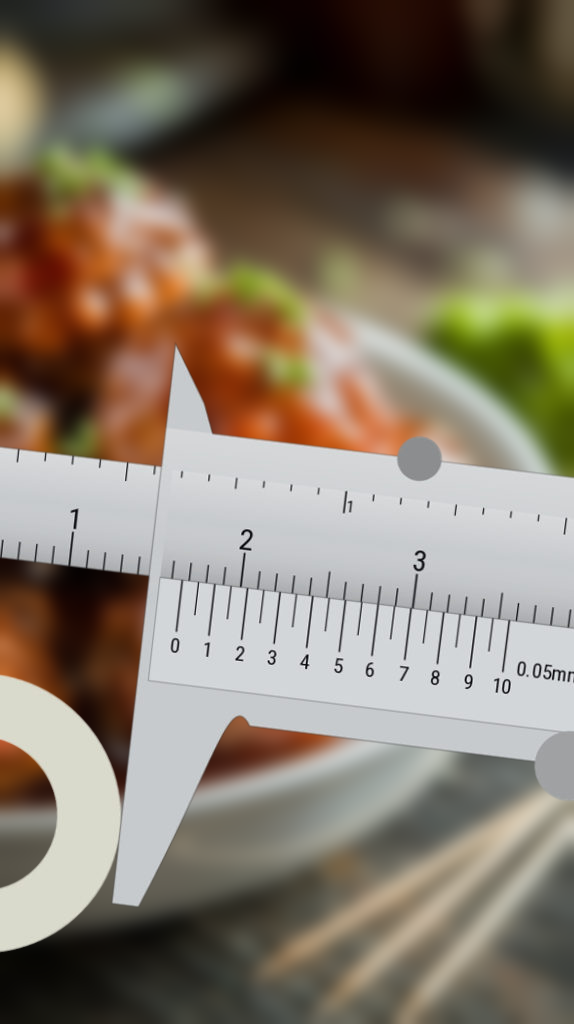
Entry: **16.6** mm
